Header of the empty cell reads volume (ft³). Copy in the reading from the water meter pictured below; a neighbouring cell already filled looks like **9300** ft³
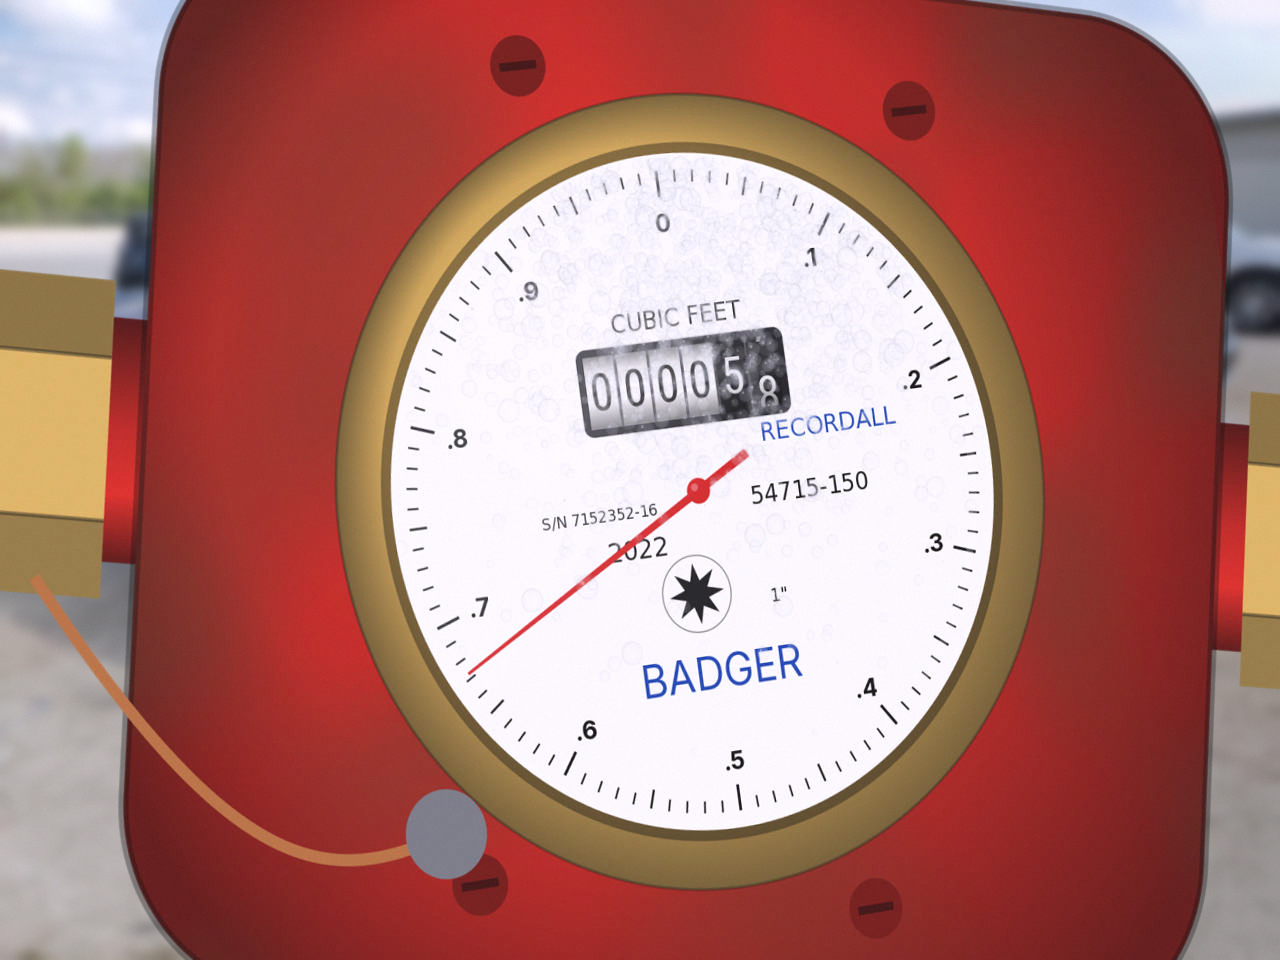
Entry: **57.67** ft³
